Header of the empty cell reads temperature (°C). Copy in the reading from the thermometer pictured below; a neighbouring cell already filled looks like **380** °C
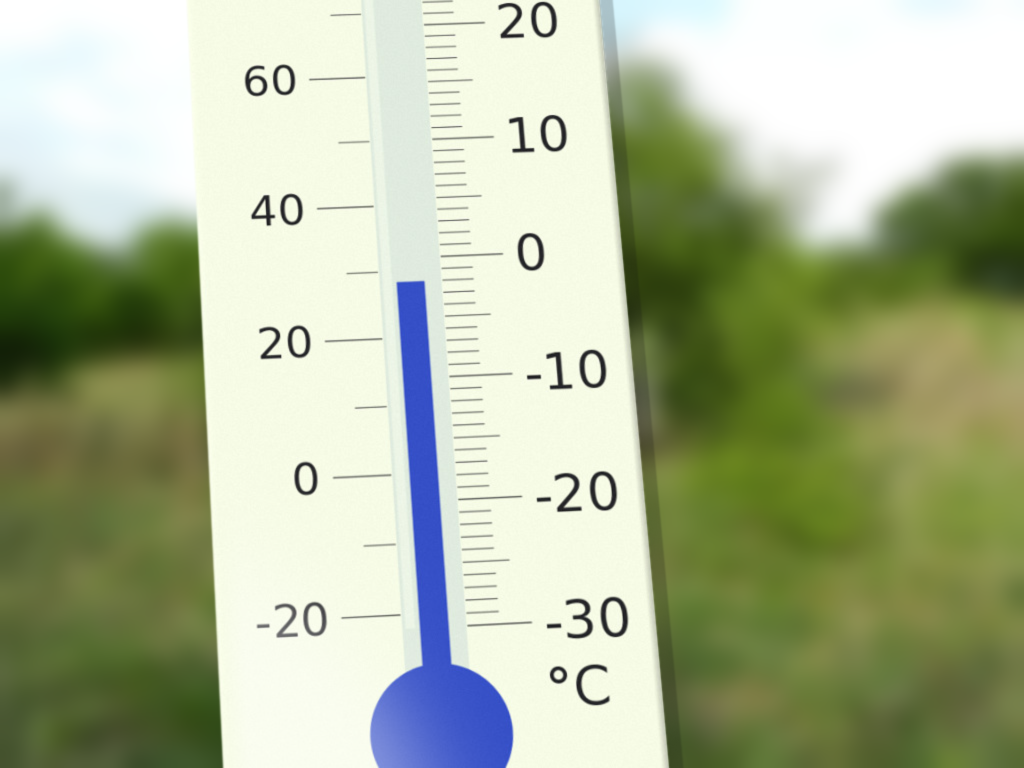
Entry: **-2** °C
